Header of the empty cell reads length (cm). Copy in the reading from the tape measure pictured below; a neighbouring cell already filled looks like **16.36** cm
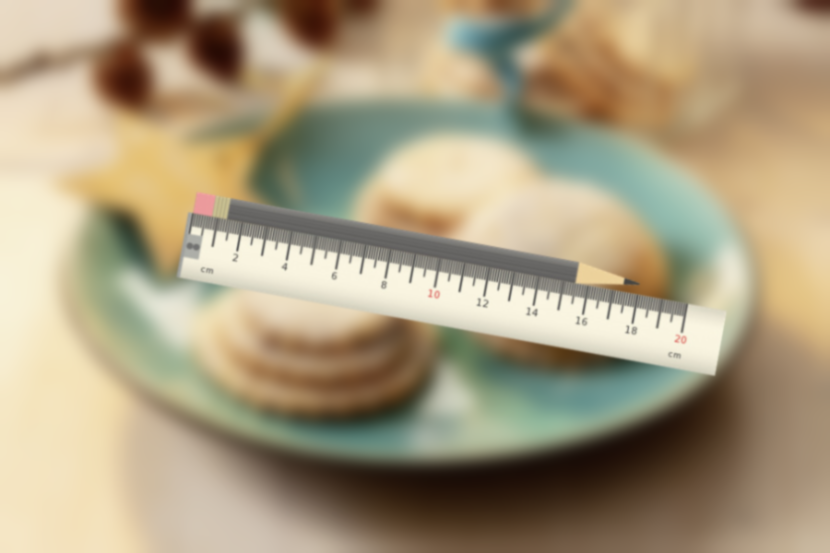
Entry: **18** cm
